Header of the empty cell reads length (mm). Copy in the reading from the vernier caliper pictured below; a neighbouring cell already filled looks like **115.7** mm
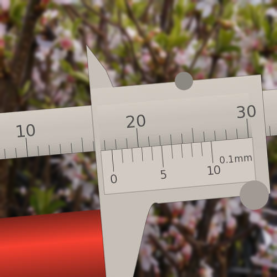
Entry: **17.6** mm
